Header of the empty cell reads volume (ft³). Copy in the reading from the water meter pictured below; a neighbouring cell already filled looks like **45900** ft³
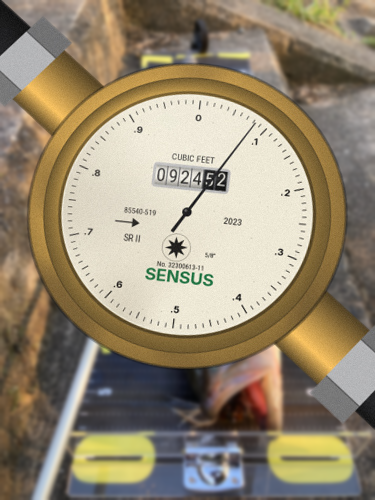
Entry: **92452.08** ft³
